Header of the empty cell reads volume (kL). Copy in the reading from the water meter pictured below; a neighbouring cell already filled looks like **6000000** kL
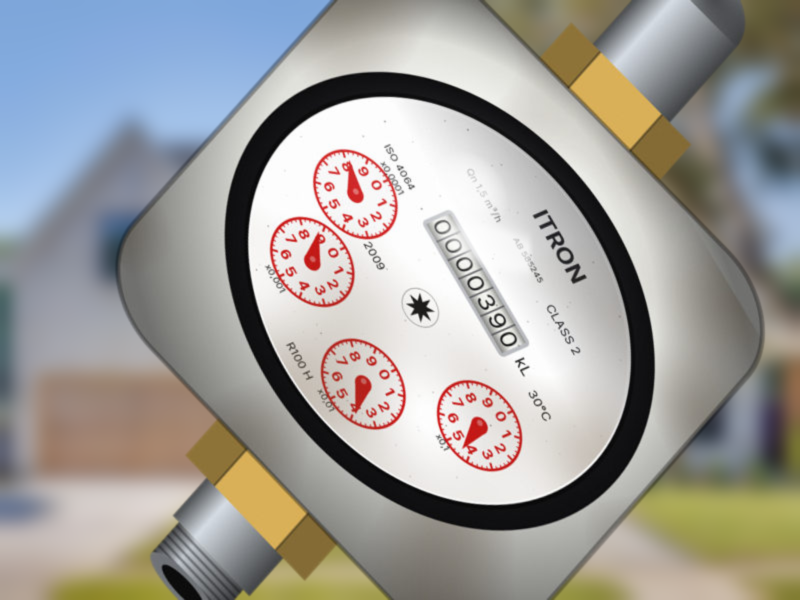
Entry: **390.4388** kL
